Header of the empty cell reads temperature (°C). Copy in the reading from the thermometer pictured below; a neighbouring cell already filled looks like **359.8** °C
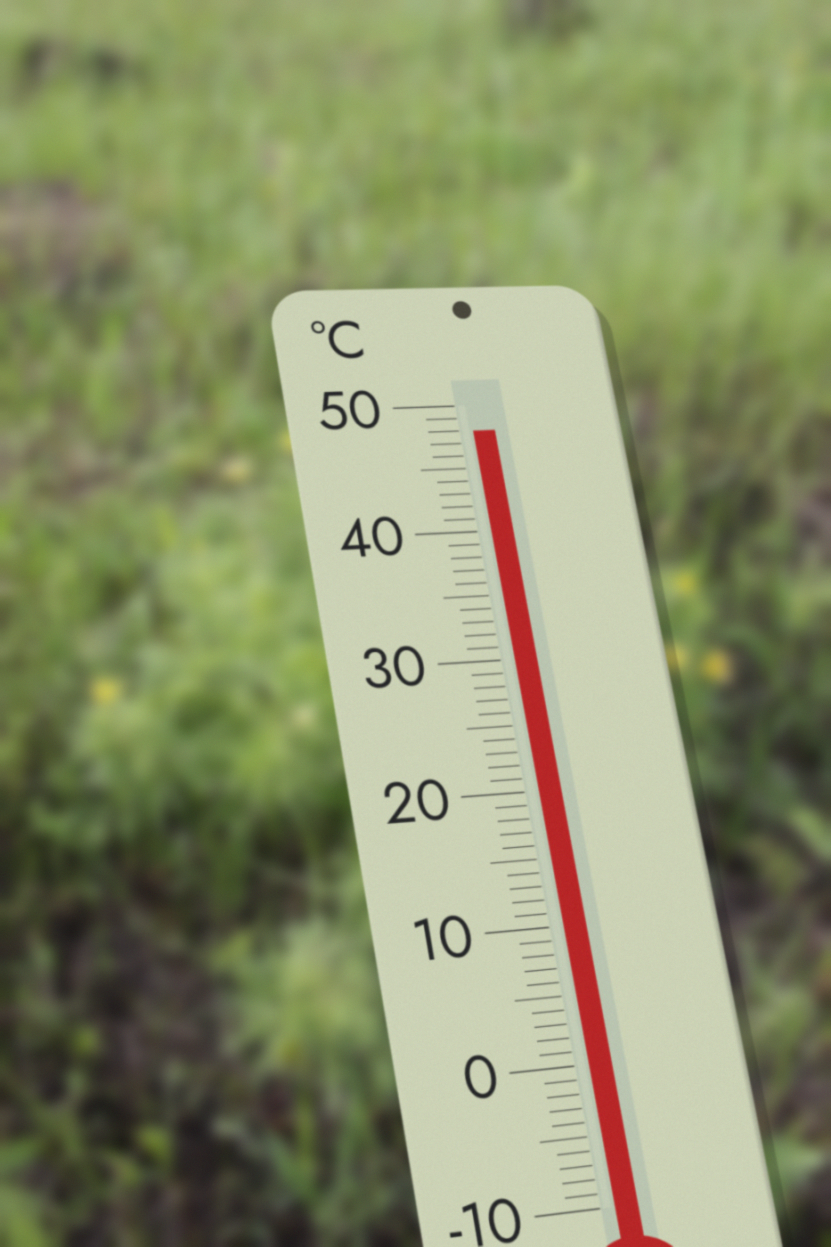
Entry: **48** °C
